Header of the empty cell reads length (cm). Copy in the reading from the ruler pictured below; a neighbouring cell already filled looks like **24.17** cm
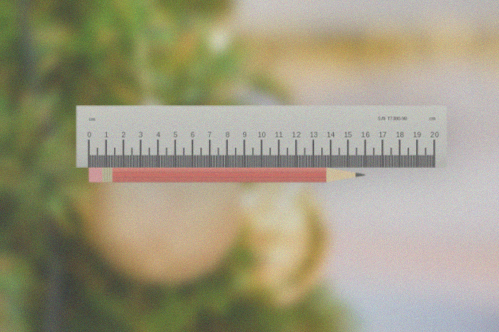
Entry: **16** cm
